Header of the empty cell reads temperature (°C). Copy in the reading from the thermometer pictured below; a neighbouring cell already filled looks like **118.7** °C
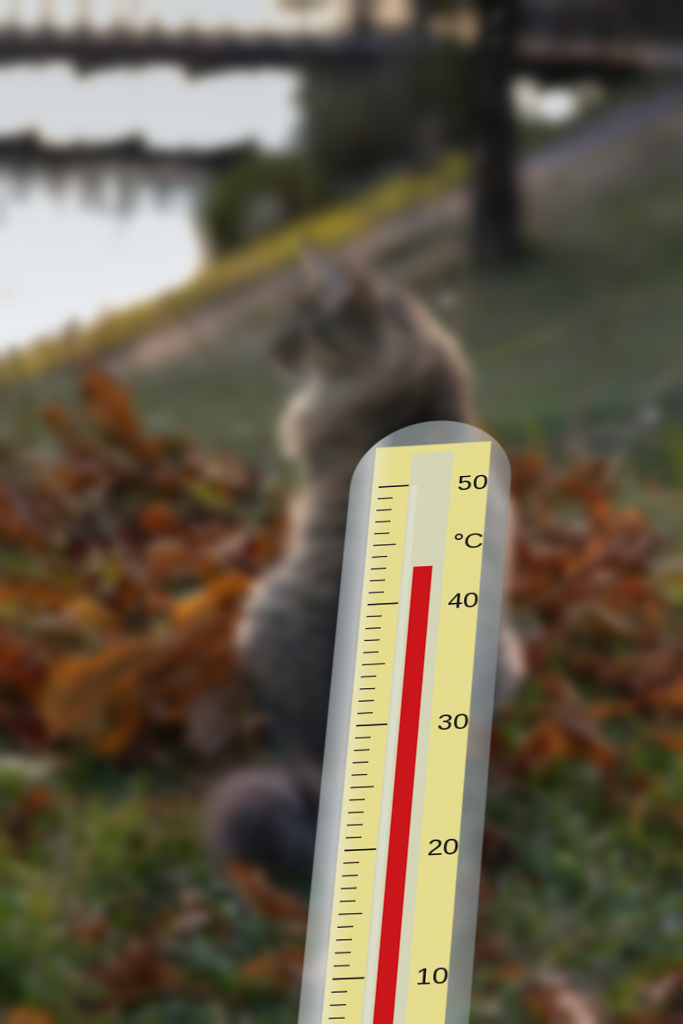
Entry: **43** °C
